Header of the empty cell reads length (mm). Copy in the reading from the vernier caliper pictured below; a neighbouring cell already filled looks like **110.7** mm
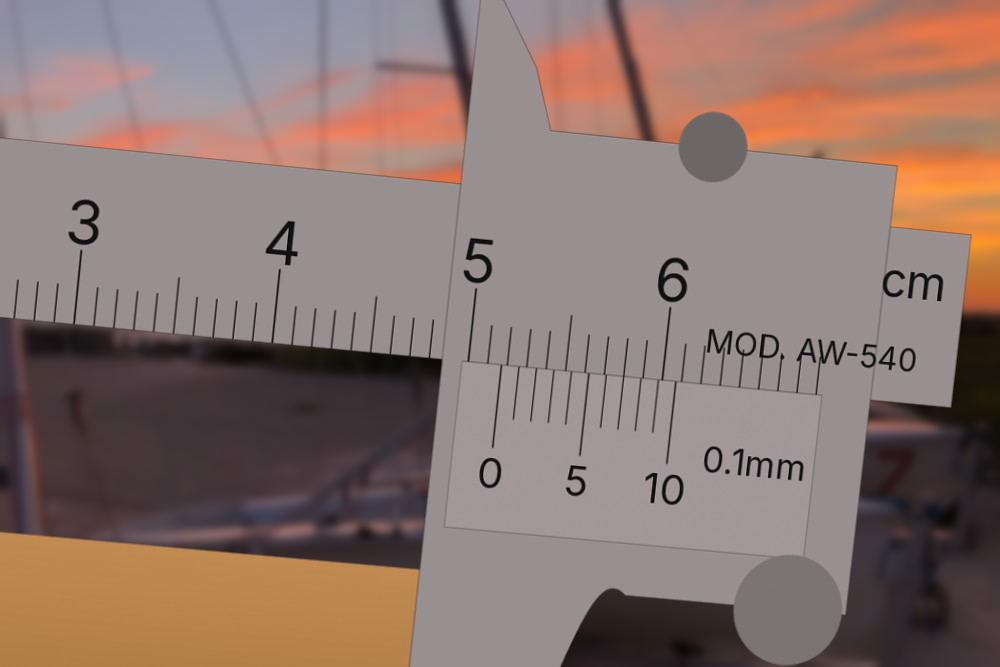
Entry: **51.7** mm
